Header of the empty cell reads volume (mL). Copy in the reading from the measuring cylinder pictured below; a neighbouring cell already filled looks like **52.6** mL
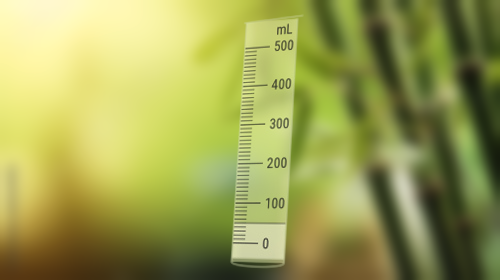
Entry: **50** mL
